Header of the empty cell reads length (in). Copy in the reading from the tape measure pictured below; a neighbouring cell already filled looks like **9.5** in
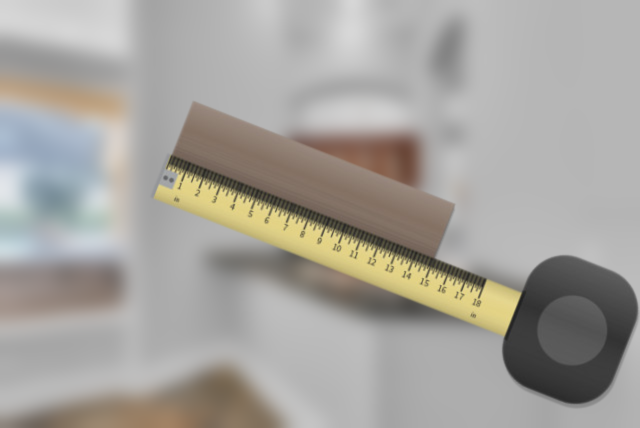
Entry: **15** in
